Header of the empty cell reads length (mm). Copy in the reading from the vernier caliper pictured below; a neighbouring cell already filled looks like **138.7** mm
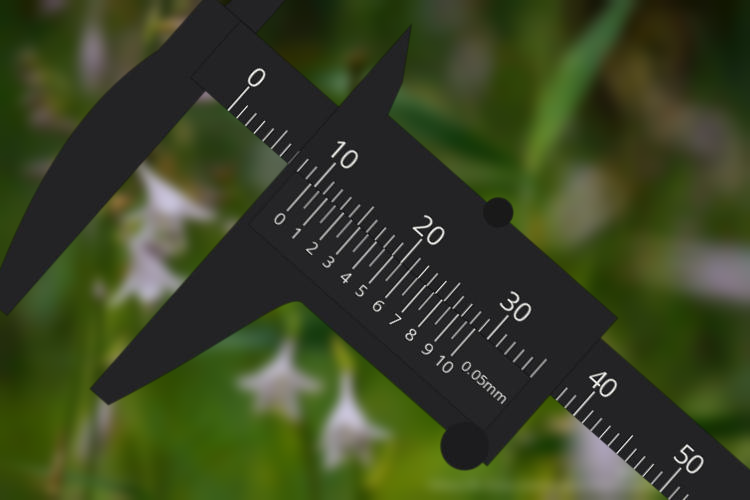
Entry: **9.6** mm
